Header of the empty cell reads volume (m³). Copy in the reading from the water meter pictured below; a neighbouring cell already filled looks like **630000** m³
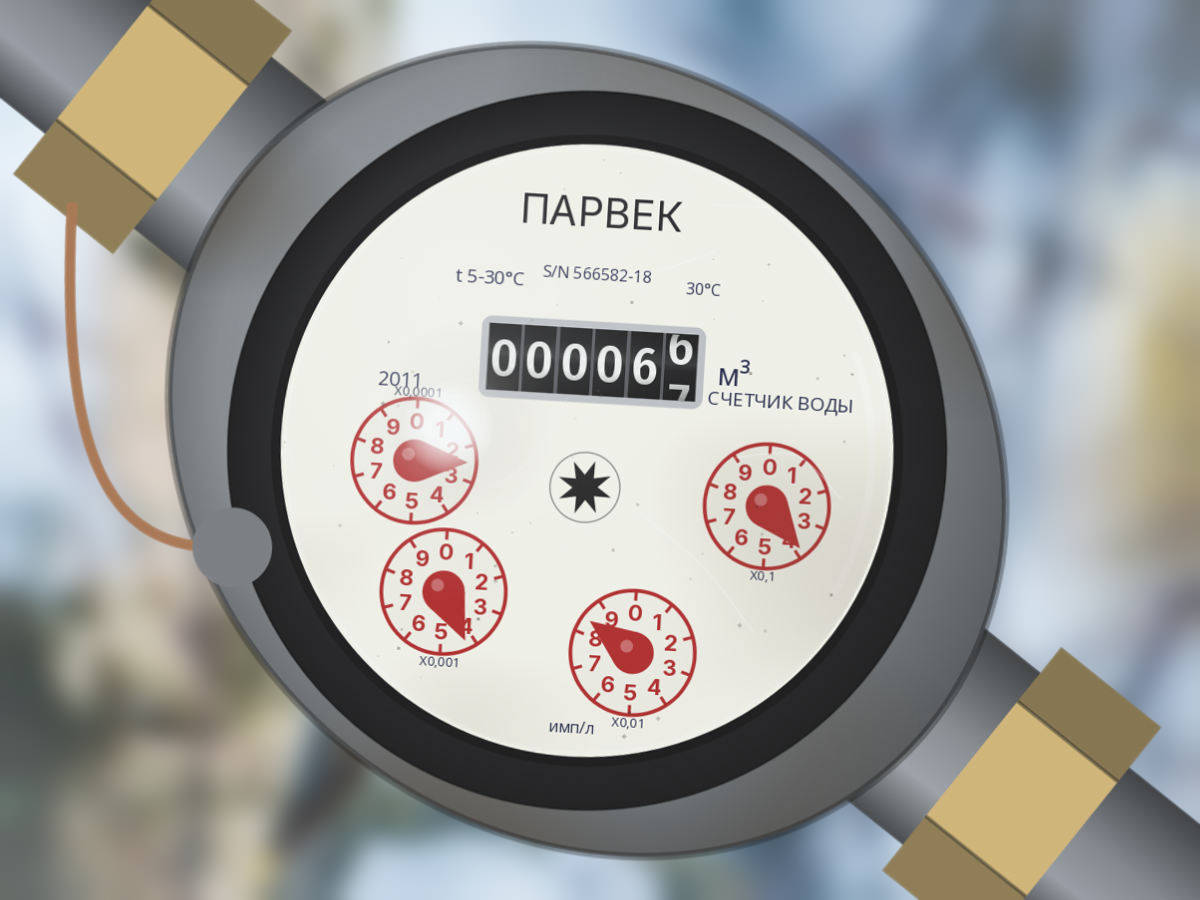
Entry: **66.3842** m³
